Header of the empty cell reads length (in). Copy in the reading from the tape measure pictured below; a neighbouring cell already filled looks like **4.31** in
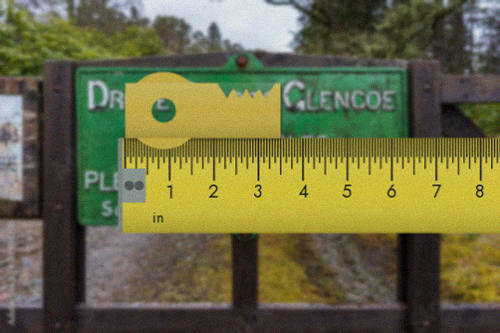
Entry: **3.5** in
